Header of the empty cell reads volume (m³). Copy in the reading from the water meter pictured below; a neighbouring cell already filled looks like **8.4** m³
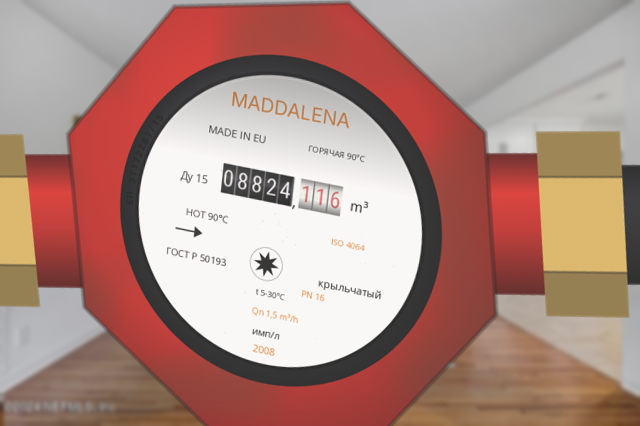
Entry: **8824.116** m³
